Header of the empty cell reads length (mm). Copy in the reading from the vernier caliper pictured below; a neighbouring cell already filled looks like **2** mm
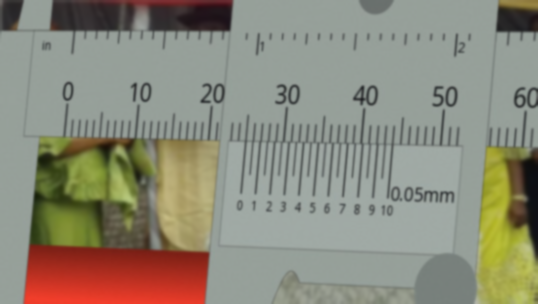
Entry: **25.0** mm
